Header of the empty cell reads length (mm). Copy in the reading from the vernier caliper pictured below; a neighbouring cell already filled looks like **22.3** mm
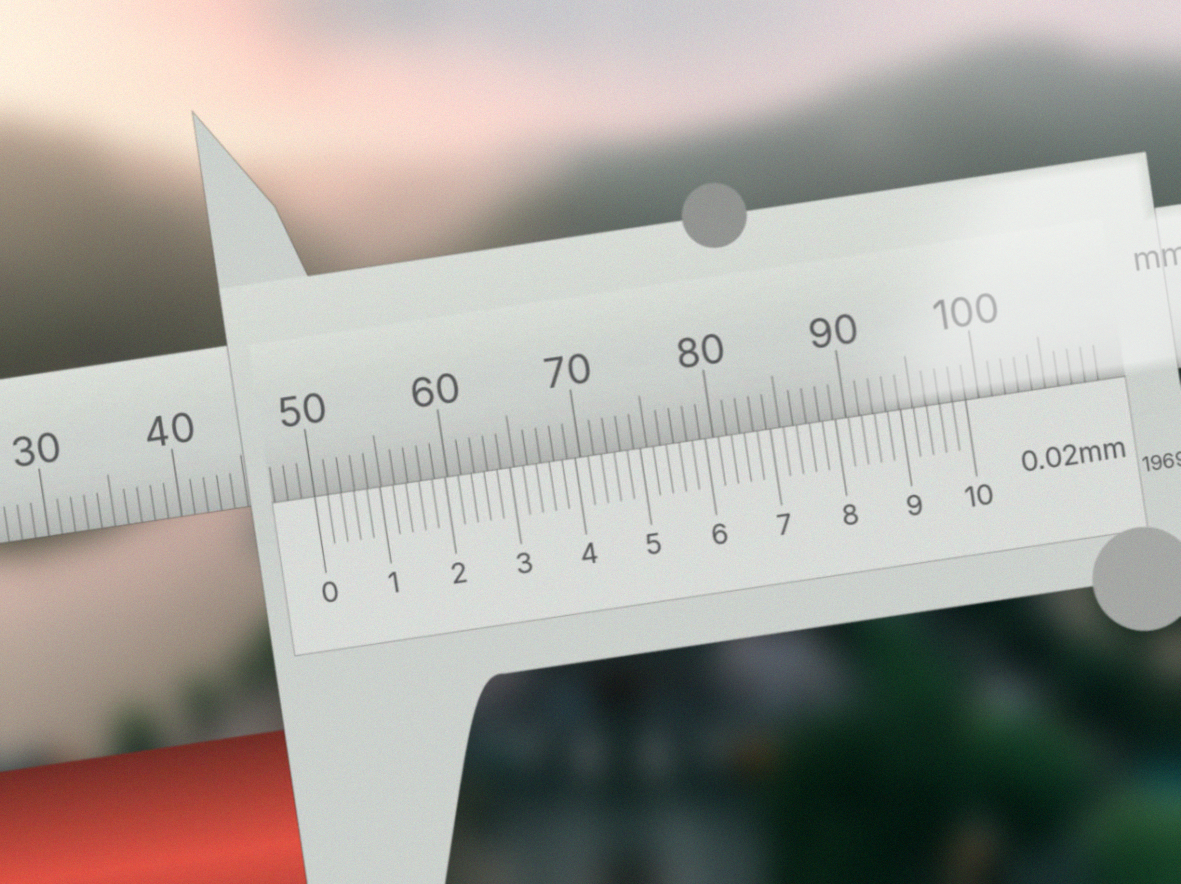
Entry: **50.0** mm
